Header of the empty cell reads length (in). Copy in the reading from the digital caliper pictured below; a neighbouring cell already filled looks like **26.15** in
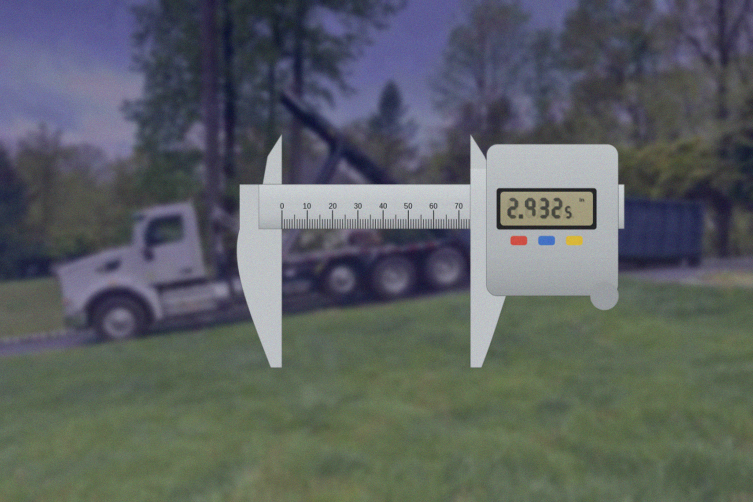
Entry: **2.9325** in
